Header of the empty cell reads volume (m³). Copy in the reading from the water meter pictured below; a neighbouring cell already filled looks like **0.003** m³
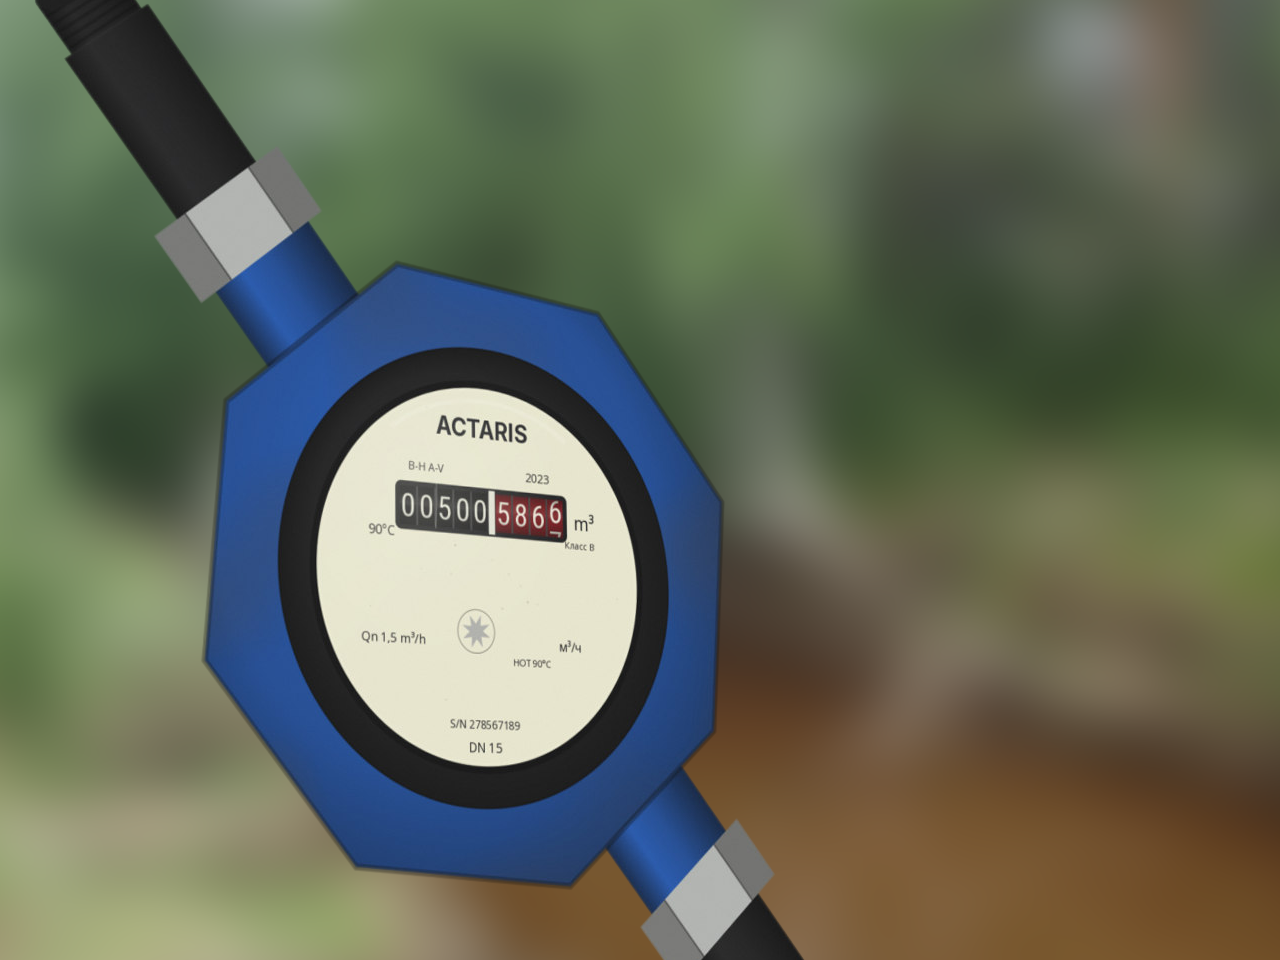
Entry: **500.5866** m³
